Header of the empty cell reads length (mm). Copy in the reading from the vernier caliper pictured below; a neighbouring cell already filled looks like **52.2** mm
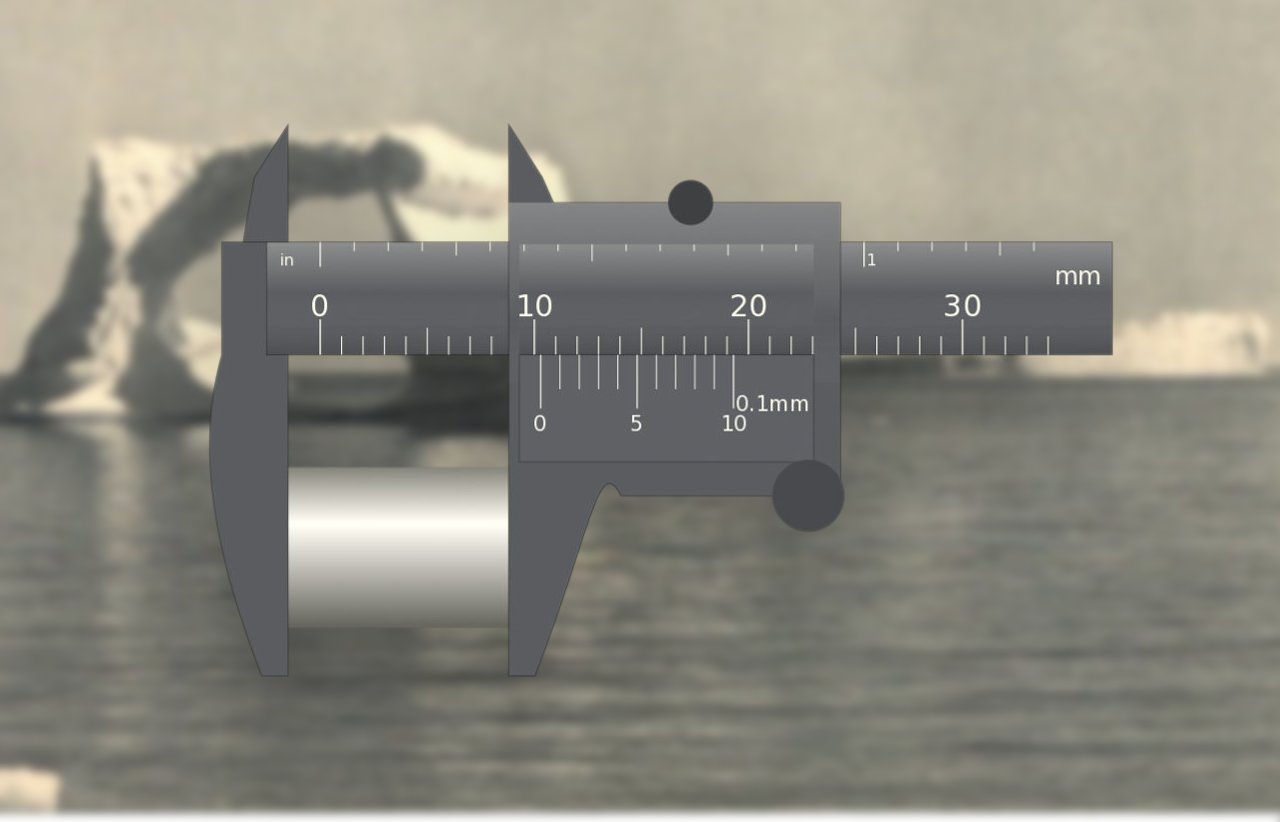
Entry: **10.3** mm
